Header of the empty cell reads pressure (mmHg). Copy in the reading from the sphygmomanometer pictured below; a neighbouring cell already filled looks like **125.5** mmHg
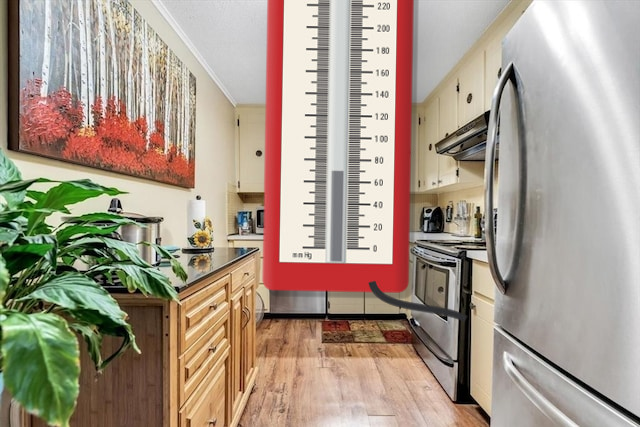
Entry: **70** mmHg
